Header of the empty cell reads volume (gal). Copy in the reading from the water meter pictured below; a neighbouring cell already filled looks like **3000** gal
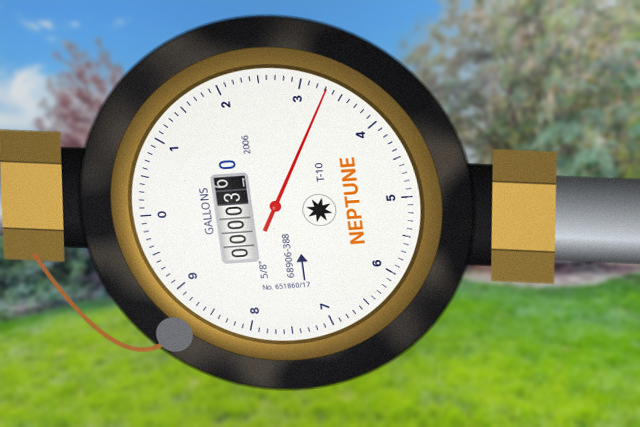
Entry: **363.3** gal
